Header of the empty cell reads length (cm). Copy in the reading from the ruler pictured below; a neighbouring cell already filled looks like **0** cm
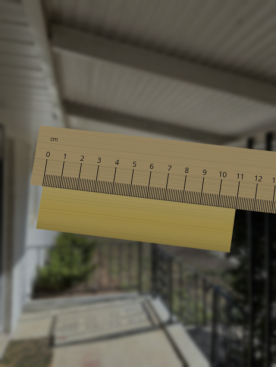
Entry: **11** cm
